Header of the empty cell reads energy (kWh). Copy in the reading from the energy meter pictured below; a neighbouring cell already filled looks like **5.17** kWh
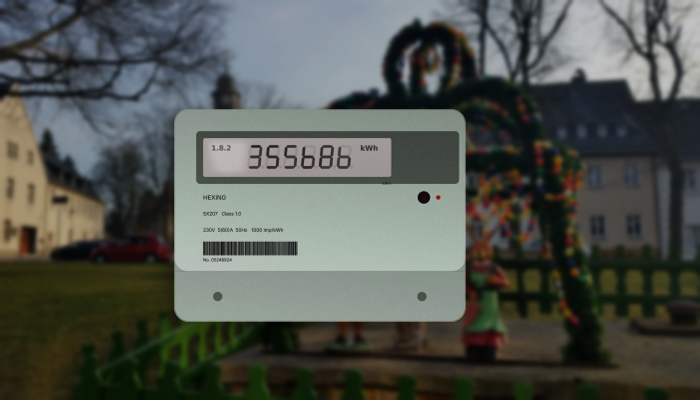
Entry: **355686** kWh
